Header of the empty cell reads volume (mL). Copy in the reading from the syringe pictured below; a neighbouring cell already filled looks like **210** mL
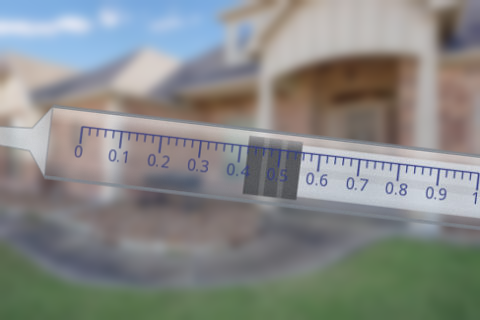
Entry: **0.42** mL
